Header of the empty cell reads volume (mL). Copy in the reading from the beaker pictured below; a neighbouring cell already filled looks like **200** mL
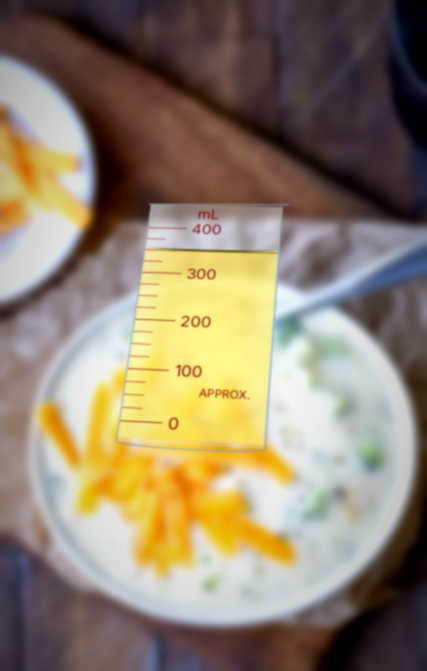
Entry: **350** mL
